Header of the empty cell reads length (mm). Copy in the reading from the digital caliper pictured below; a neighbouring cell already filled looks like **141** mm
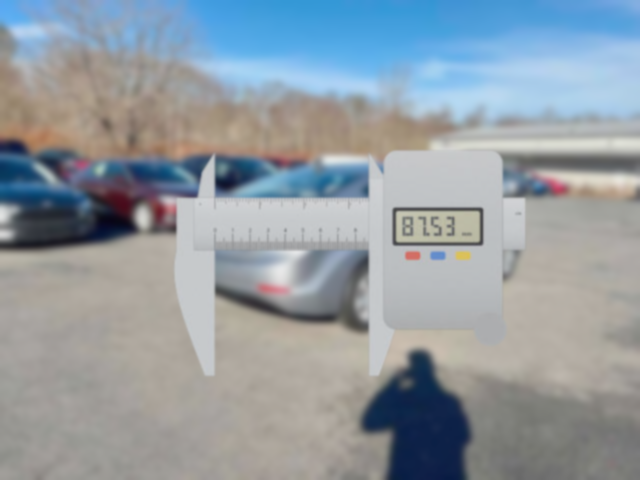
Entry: **87.53** mm
